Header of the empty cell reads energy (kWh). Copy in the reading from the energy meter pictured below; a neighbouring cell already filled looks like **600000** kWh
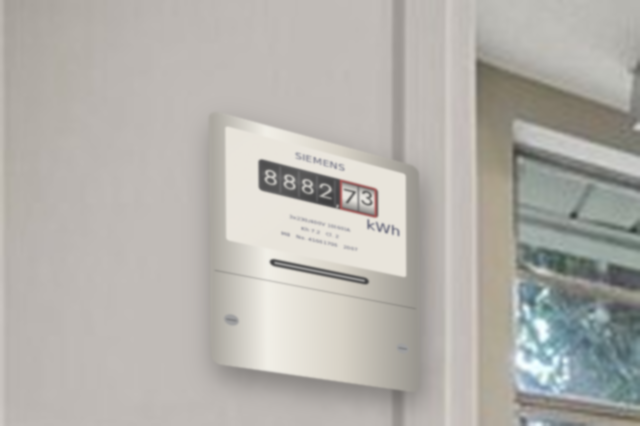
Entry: **8882.73** kWh
